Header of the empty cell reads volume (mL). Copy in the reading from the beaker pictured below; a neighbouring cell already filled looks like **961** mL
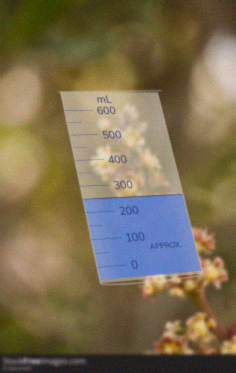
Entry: **250** mL
